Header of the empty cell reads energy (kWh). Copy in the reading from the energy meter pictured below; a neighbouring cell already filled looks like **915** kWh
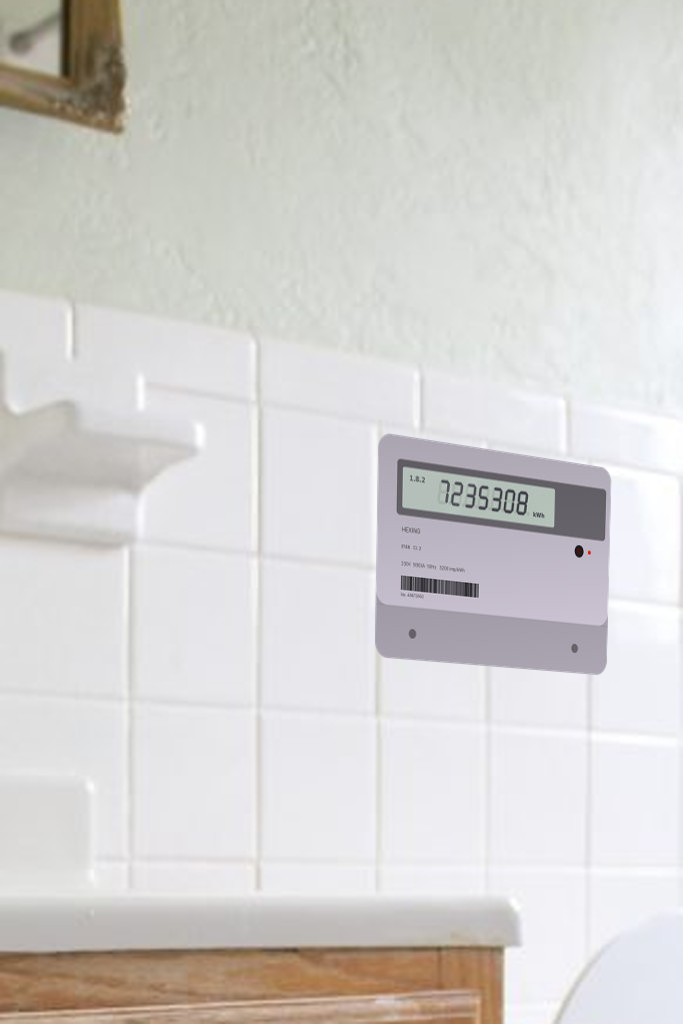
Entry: **7235308** kWh
